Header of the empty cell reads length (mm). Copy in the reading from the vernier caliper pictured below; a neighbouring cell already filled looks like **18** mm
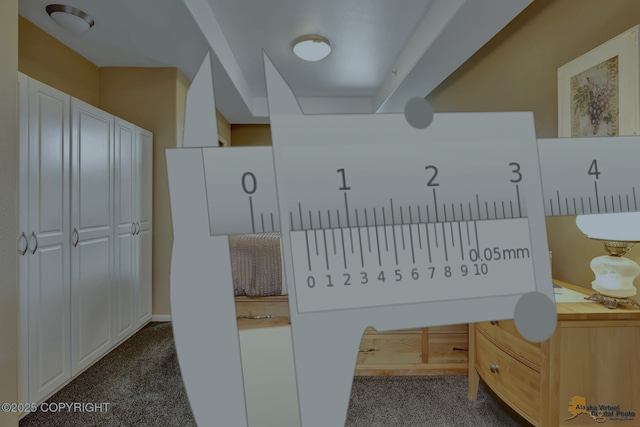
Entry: **5.4** mm
